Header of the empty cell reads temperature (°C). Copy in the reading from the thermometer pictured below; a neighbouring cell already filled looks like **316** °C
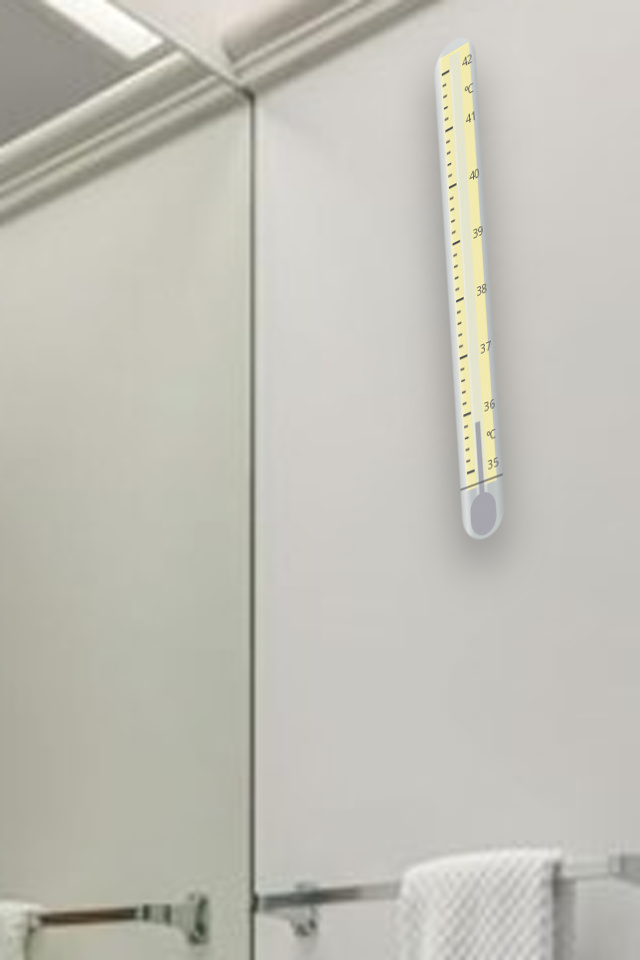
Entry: **35.8** °C
